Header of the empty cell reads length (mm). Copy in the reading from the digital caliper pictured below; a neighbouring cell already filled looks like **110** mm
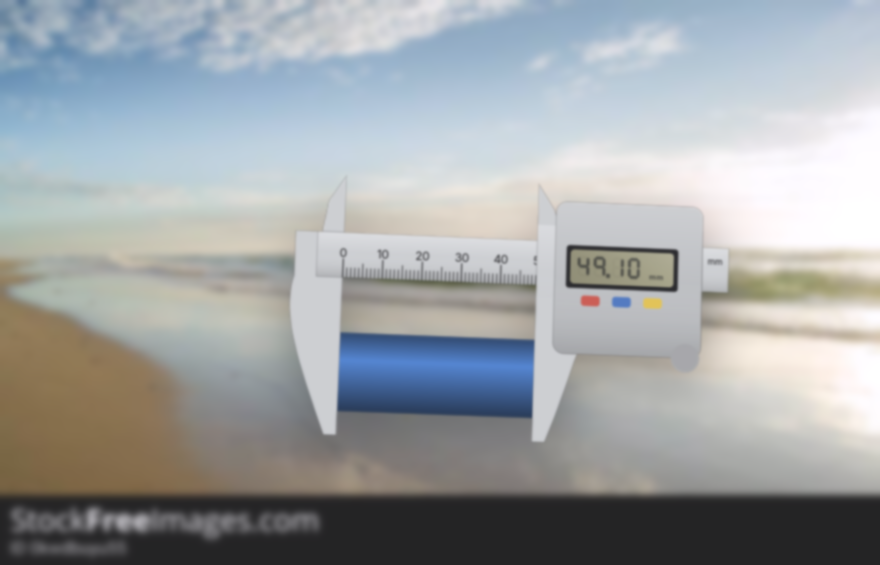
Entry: **49.10** mm
